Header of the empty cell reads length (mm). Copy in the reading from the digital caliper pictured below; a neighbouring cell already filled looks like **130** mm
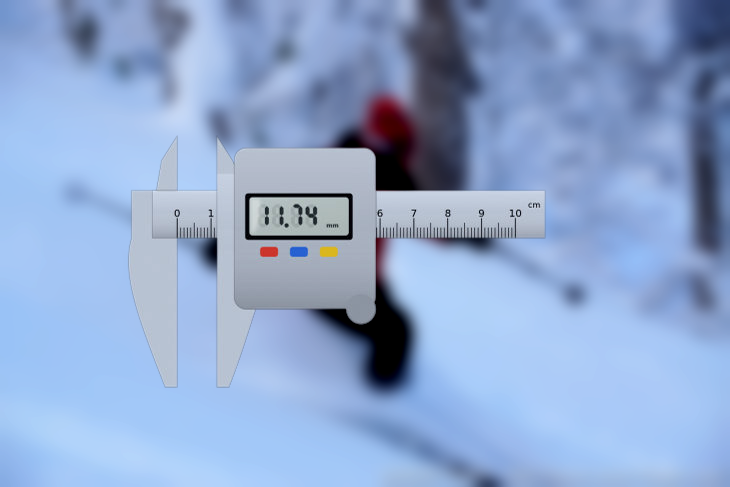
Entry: **11.74** mm
